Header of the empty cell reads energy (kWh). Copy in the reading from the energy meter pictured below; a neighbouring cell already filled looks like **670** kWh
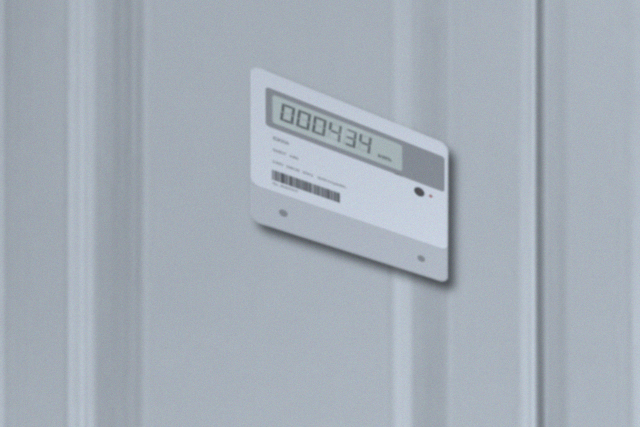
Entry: **434** kWh
